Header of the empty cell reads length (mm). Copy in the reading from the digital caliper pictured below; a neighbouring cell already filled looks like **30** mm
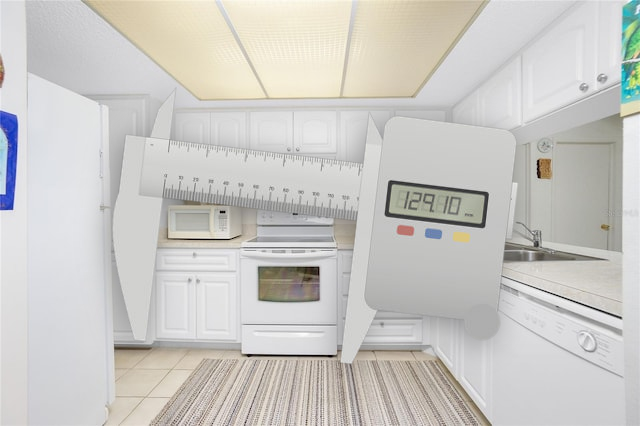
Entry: **129.10** mm
